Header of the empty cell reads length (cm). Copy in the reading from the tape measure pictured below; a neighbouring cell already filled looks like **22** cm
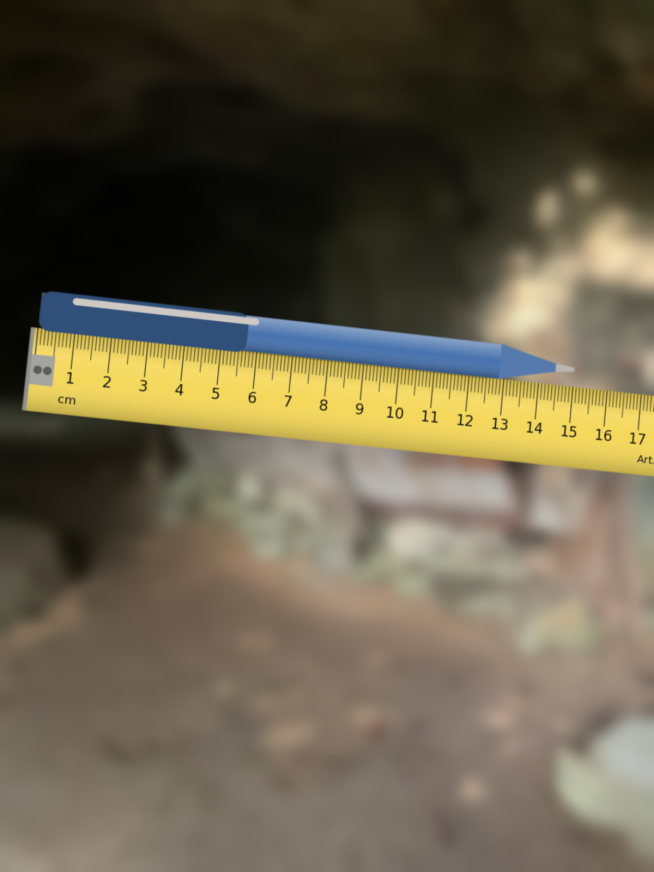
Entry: **15** cm
